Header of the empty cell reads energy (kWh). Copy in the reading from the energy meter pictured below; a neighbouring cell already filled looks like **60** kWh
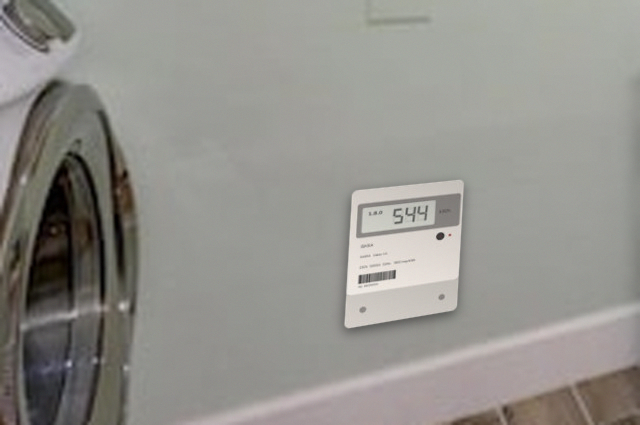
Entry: **544** kWh
